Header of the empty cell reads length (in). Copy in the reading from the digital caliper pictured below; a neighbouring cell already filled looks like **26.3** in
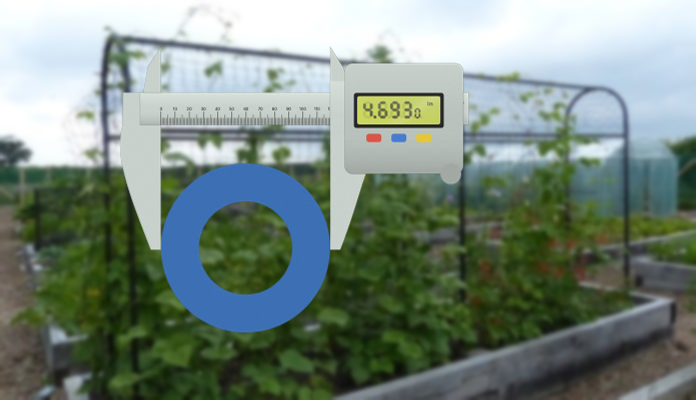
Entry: **4.6930** in
